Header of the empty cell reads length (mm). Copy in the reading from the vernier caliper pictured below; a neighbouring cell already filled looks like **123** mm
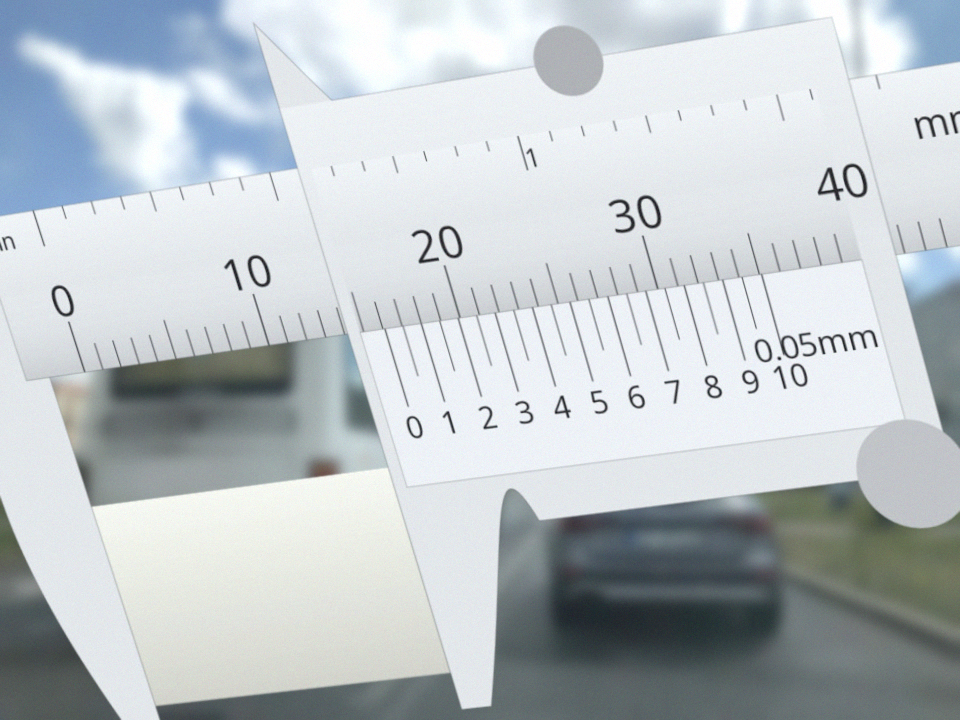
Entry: **16.1** mm
